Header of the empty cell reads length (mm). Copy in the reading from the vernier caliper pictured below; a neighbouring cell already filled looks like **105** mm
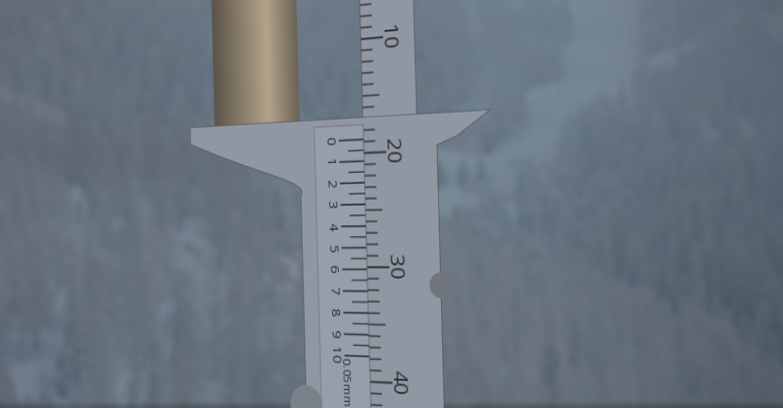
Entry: **18.8** mm
